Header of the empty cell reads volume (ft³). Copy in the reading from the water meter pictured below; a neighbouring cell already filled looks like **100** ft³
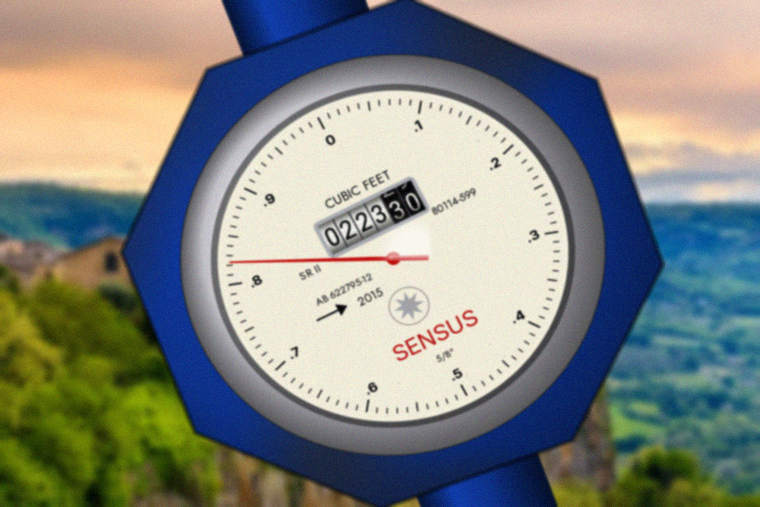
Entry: **22329.82** ft³
